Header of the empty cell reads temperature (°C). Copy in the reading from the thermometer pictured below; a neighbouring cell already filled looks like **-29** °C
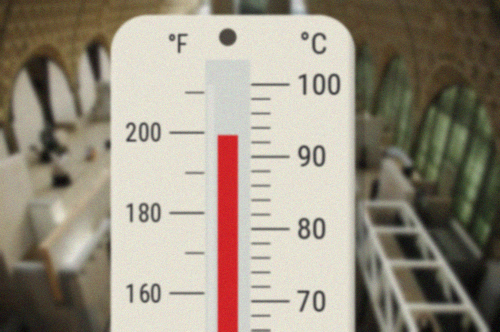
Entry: **93** °C
